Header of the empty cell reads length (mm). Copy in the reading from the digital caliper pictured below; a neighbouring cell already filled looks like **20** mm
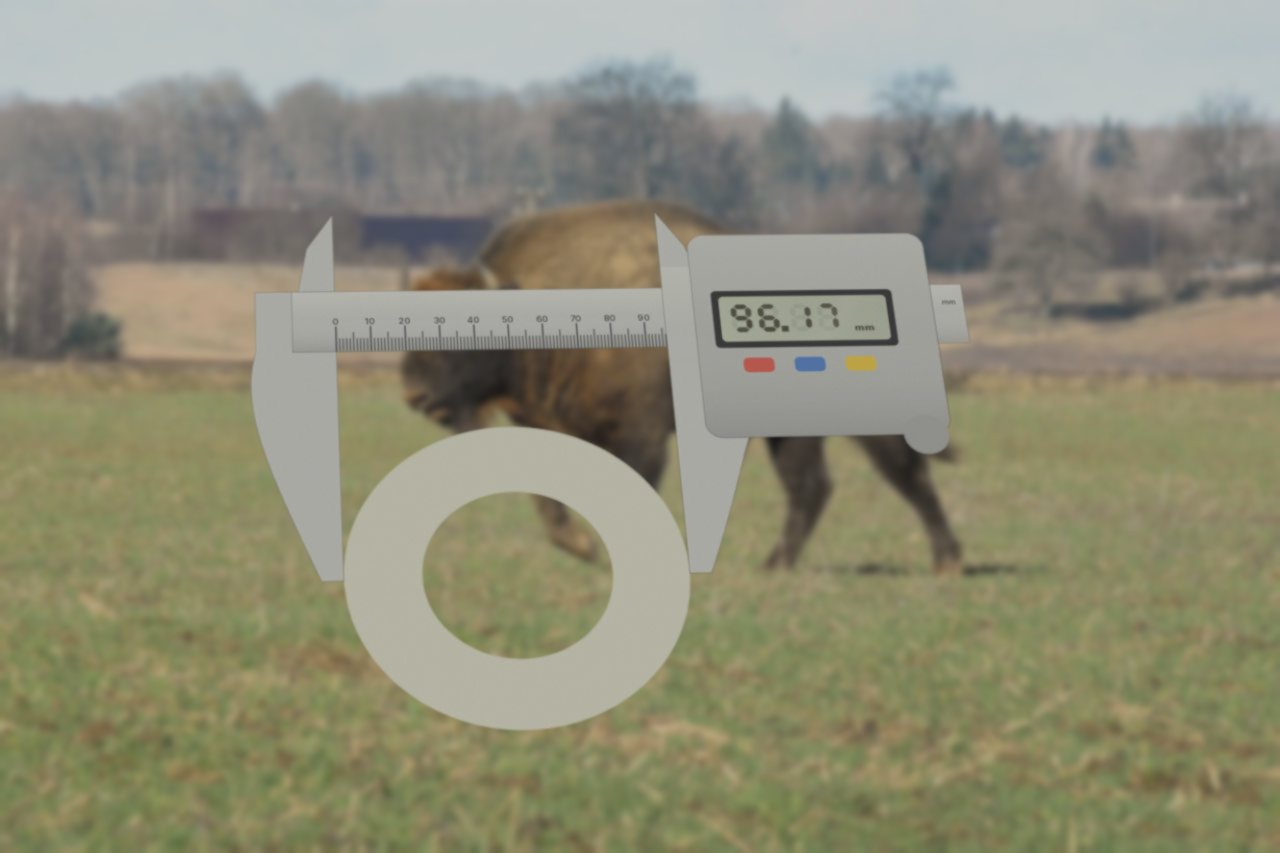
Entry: **96.17** mm
